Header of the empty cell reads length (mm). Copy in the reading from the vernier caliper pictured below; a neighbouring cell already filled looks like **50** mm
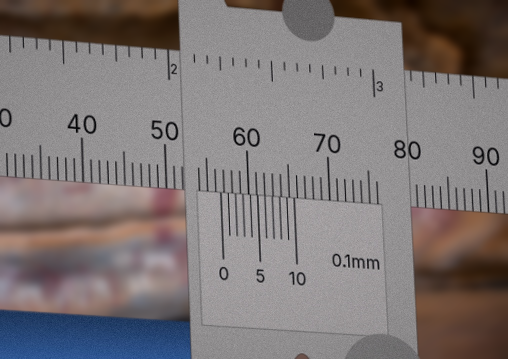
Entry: **56.6** mm
